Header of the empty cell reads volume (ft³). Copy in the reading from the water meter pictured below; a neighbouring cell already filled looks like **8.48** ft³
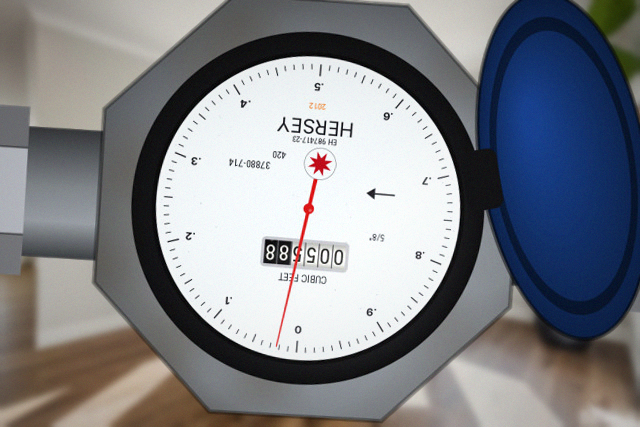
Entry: **5588.02** ft³
